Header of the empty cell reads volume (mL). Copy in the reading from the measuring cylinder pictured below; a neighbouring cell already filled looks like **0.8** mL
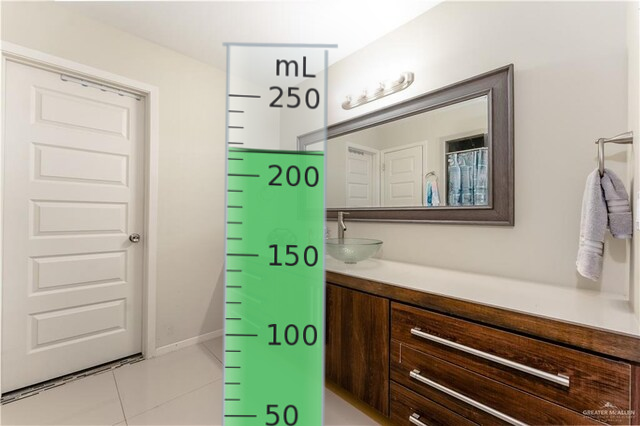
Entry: **215** mL
